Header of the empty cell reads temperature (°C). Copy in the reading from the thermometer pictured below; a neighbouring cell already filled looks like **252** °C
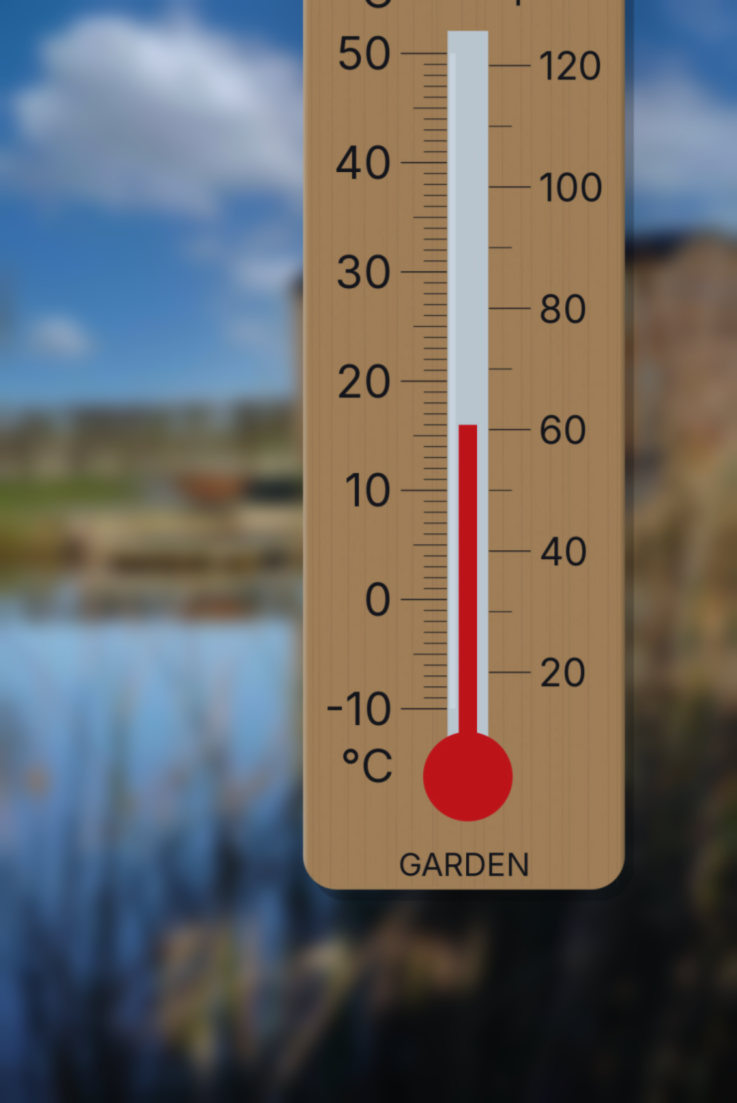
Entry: **16** °C
